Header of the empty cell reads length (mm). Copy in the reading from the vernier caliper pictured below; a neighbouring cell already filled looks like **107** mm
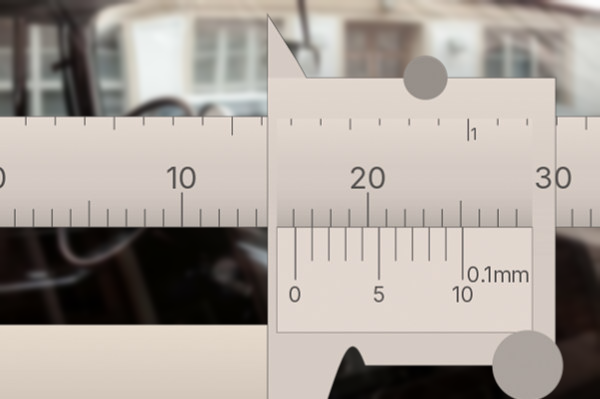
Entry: **16.1** mm
